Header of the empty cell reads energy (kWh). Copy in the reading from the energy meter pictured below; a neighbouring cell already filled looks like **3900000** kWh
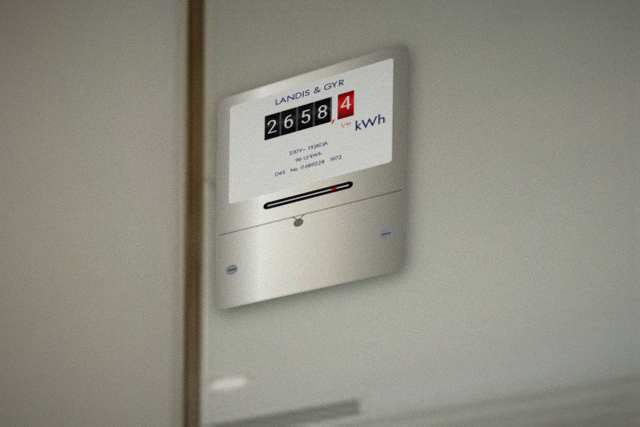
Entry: **2658.4** kWh
